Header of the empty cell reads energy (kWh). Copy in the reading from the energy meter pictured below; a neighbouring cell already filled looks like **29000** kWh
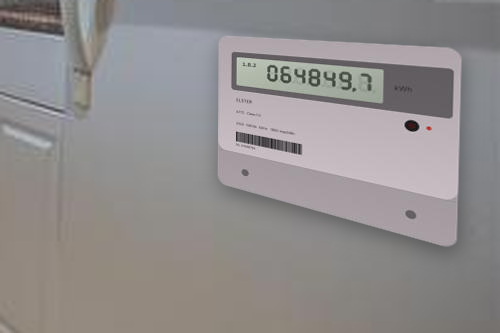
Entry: **64849.7** kWh
